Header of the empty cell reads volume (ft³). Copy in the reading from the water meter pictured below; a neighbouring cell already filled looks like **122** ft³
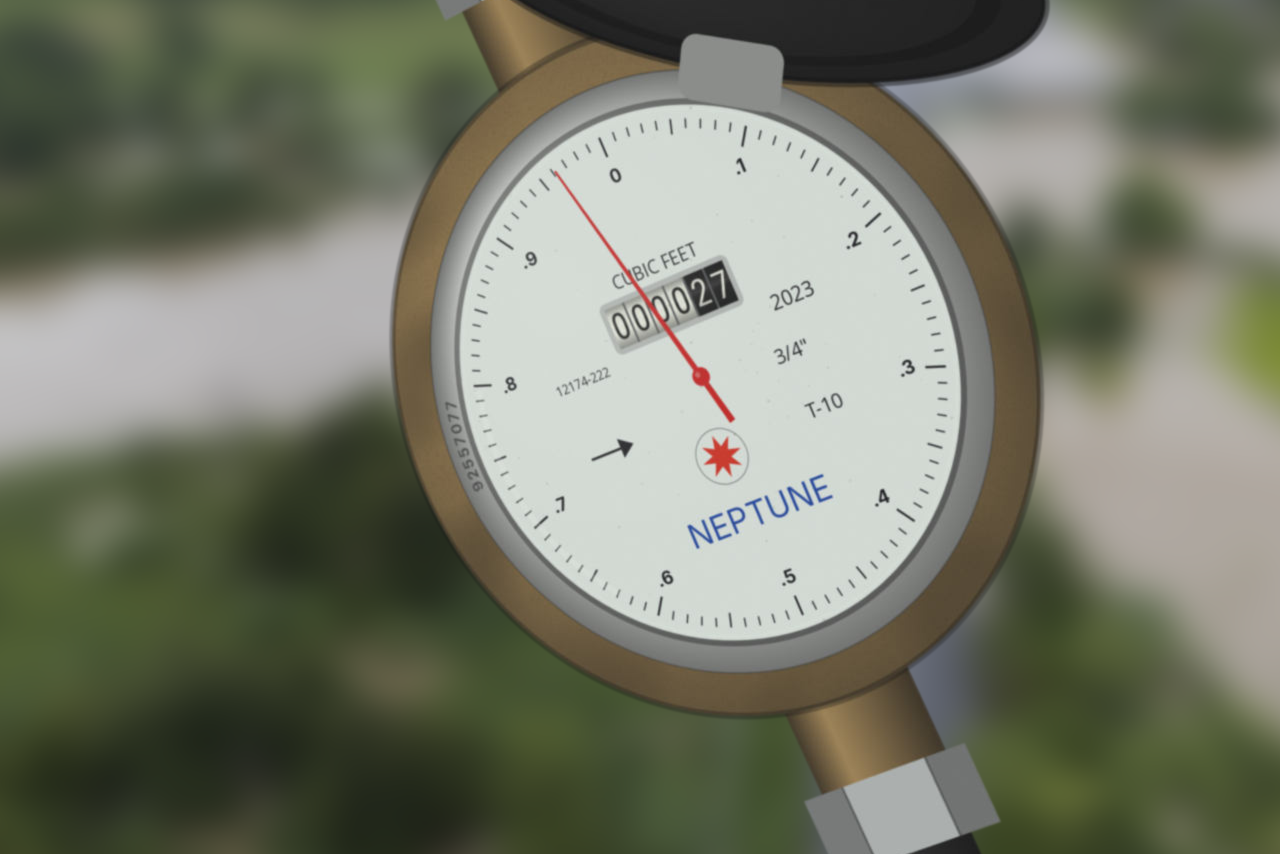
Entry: **26.96** ft³
